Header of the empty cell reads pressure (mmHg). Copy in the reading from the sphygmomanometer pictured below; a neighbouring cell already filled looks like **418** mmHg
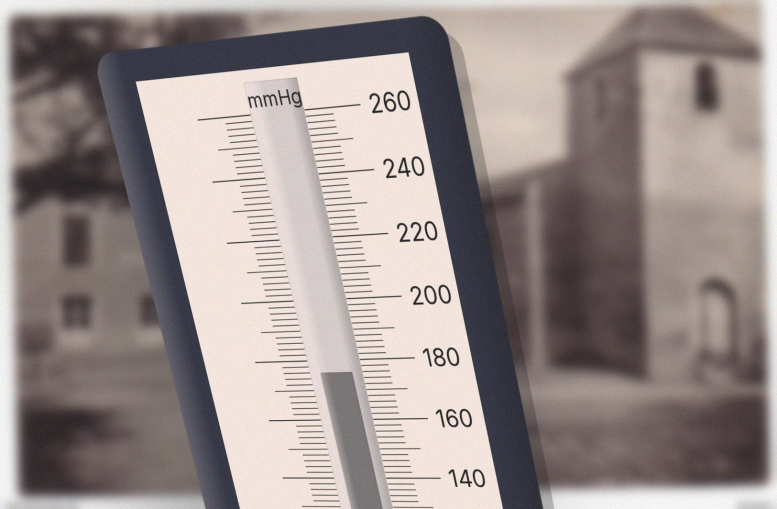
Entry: **176** mmHg
